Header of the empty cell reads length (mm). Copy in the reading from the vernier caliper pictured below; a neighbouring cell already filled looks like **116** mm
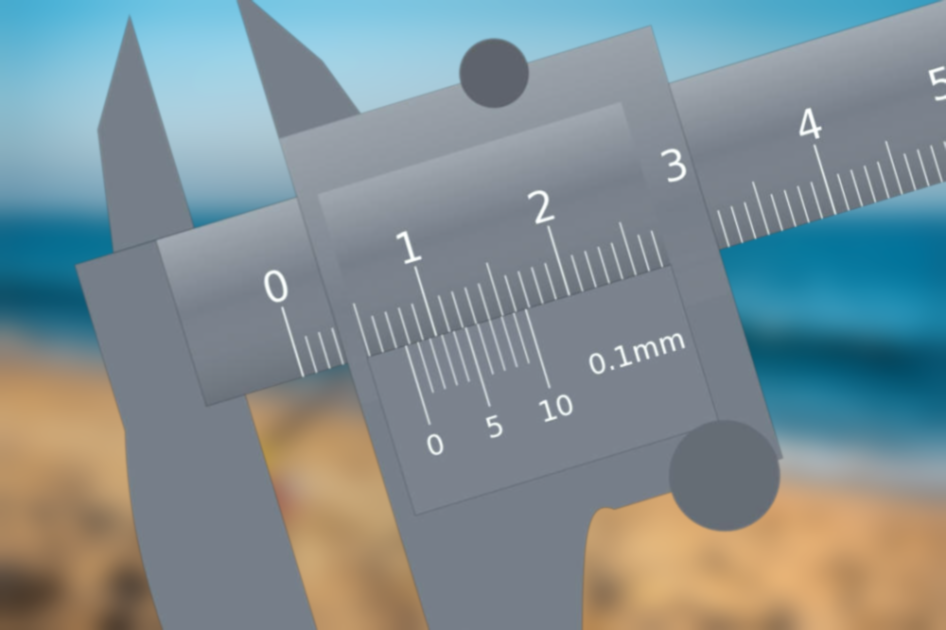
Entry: **7.7** mm
